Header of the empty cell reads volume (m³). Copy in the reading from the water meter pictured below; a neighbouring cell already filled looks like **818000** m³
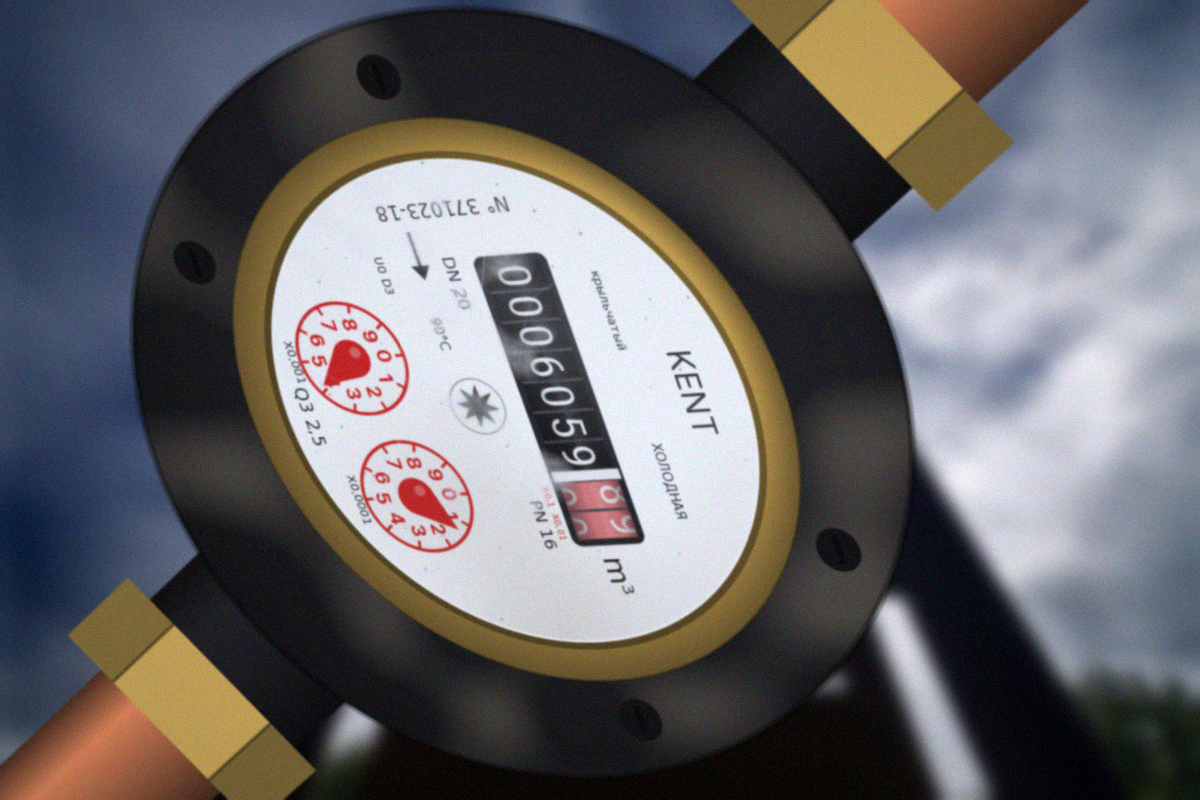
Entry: **6059.8941** m³
